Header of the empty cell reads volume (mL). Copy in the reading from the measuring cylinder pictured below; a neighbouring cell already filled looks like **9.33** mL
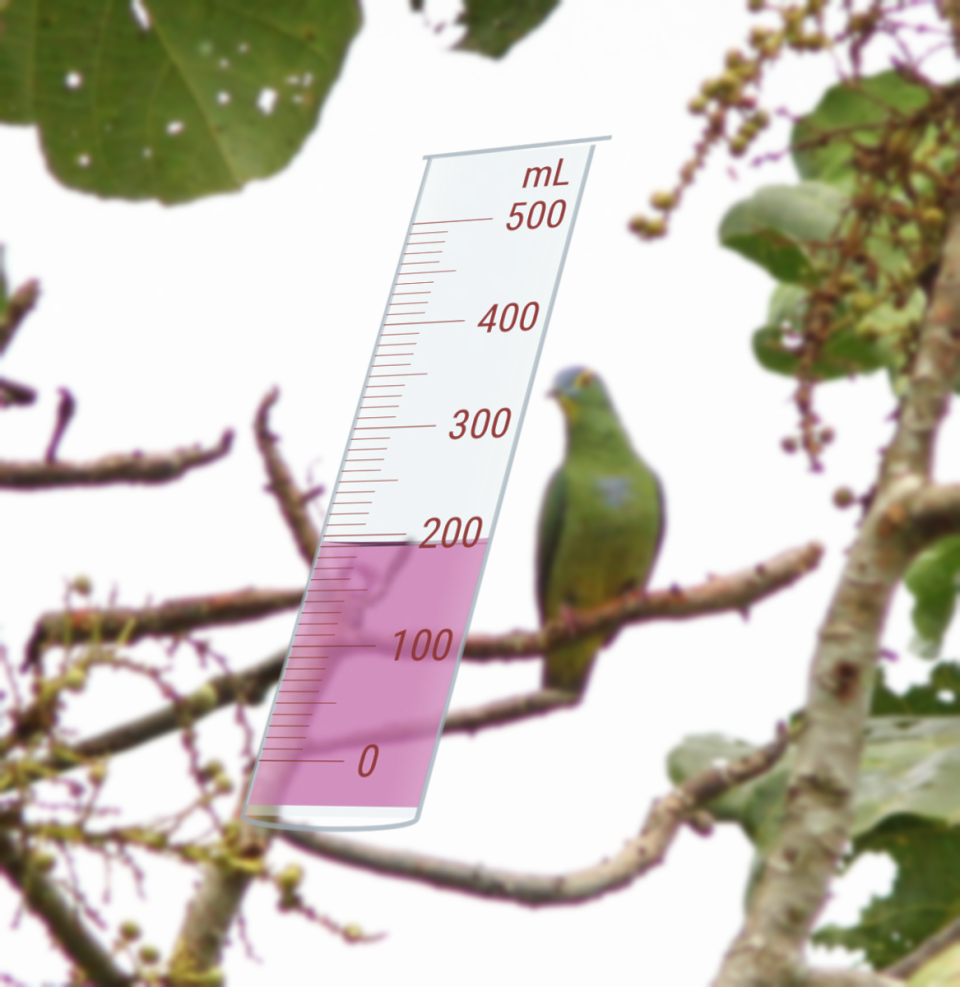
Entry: **190** mL
